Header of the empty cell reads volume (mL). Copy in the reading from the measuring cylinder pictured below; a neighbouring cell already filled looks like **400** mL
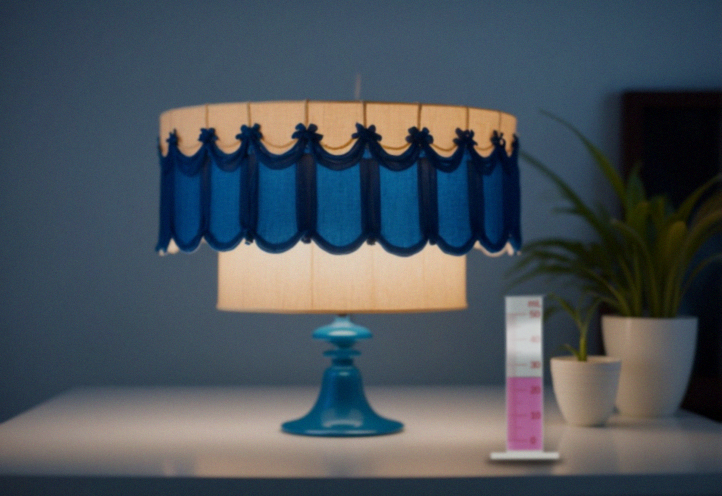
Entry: **25** mL
